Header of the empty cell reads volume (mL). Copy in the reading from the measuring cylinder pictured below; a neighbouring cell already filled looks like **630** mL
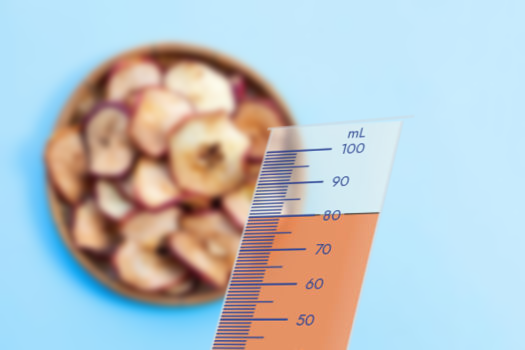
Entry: **80** mL
